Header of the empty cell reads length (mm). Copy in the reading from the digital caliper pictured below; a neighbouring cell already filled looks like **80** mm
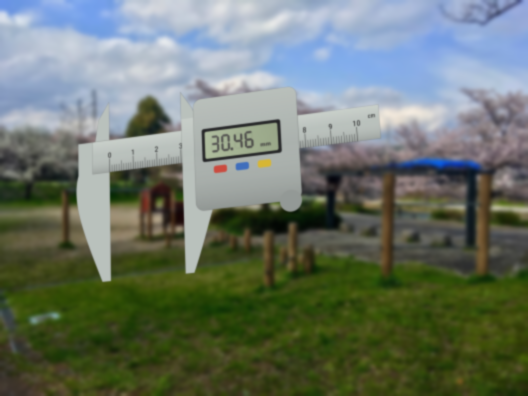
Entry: **30.46** mm
